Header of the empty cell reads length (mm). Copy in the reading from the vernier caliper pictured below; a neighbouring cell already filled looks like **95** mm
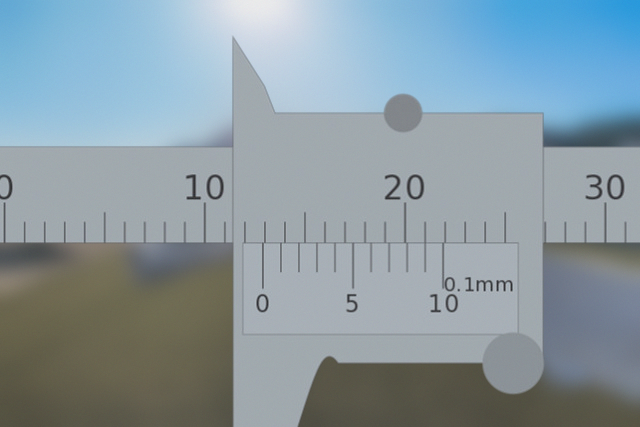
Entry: **12.9** mm
